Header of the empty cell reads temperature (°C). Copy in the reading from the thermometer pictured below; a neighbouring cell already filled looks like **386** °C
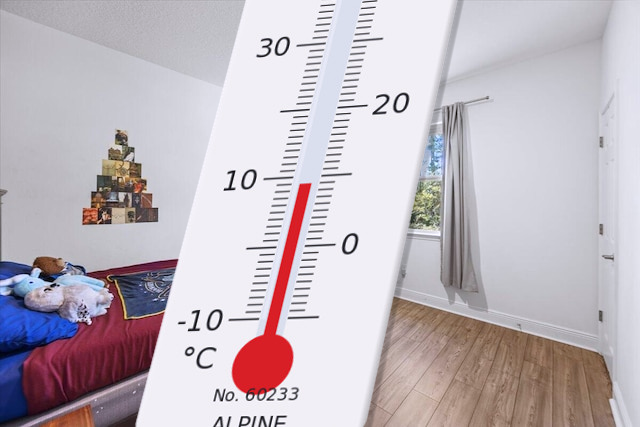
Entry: **9** °C
